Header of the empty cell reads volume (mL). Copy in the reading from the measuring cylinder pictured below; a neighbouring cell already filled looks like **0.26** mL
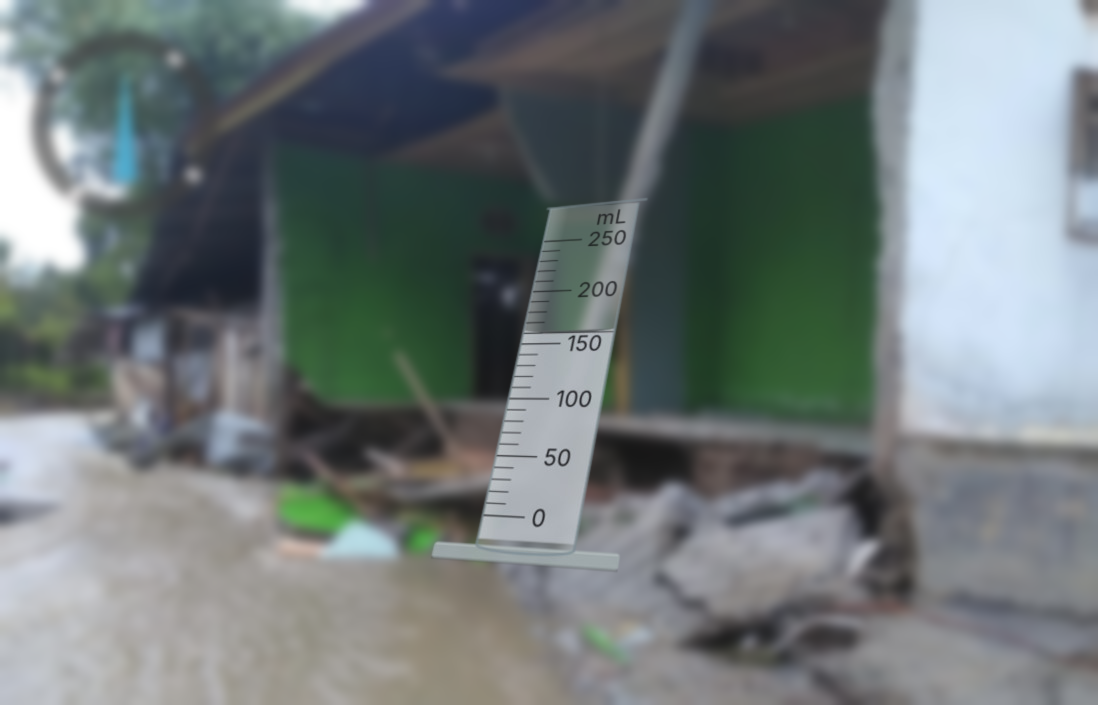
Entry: **160** mL
